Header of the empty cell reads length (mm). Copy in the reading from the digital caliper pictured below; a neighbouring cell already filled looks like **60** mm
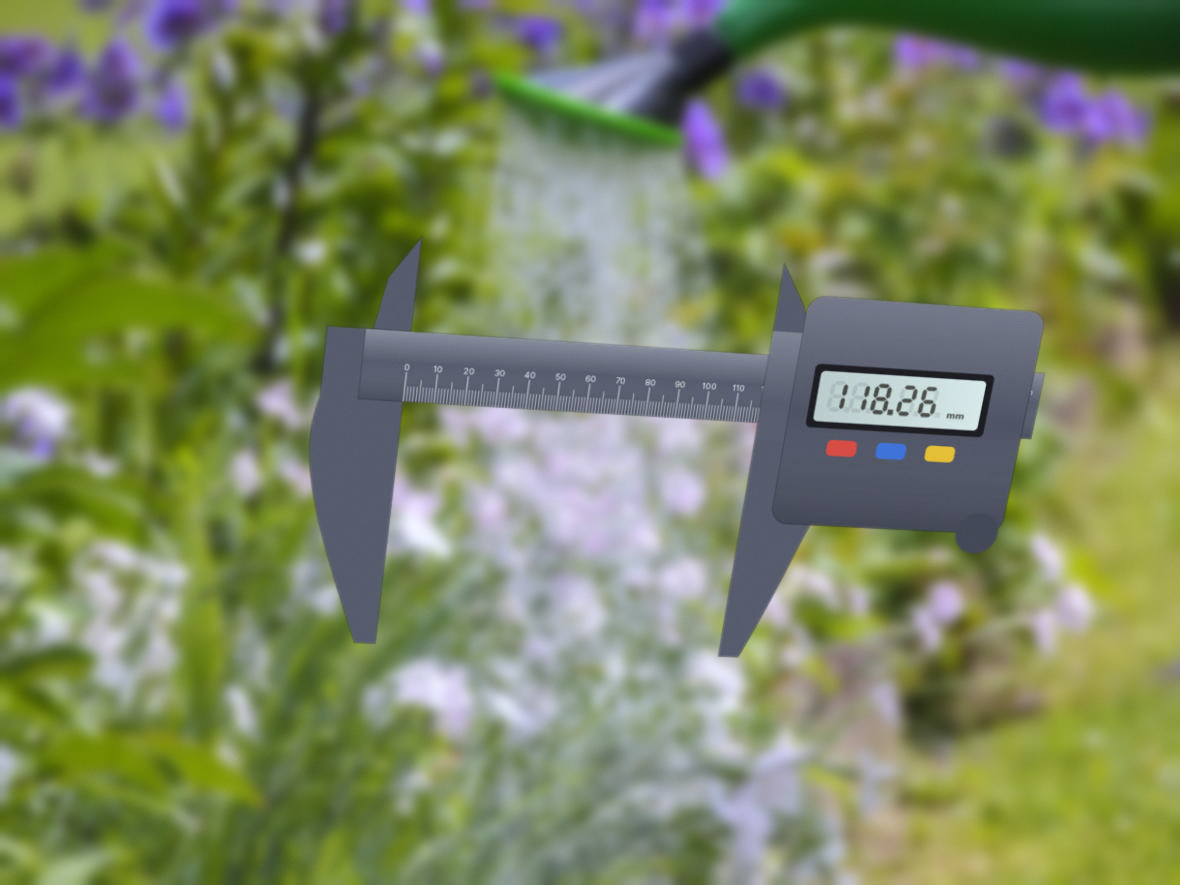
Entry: **118.26** mm
